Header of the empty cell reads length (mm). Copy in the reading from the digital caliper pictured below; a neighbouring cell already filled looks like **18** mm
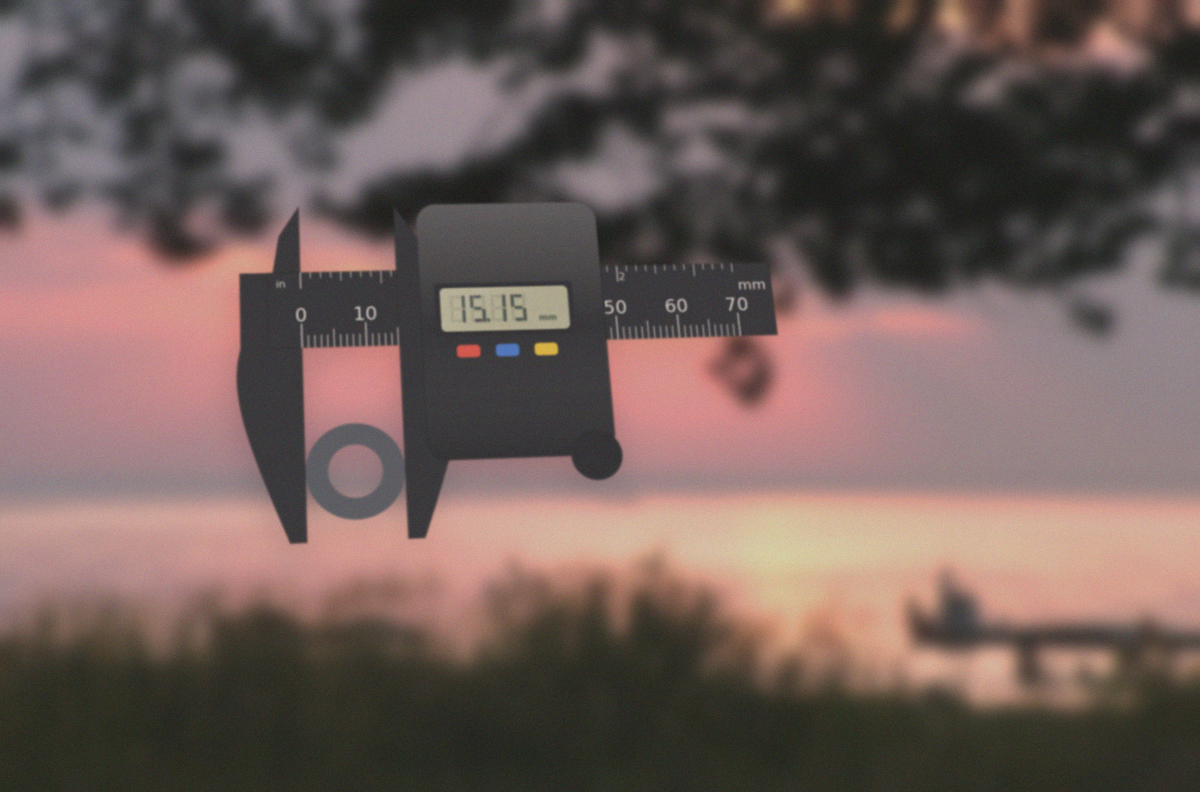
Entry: **15.15** mm
